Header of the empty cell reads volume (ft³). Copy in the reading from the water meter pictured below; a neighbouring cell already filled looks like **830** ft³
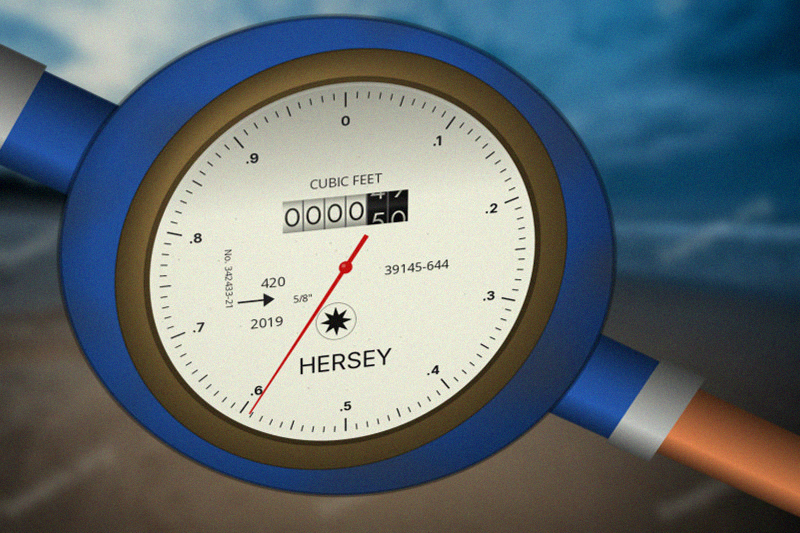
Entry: **49.59** ft³
